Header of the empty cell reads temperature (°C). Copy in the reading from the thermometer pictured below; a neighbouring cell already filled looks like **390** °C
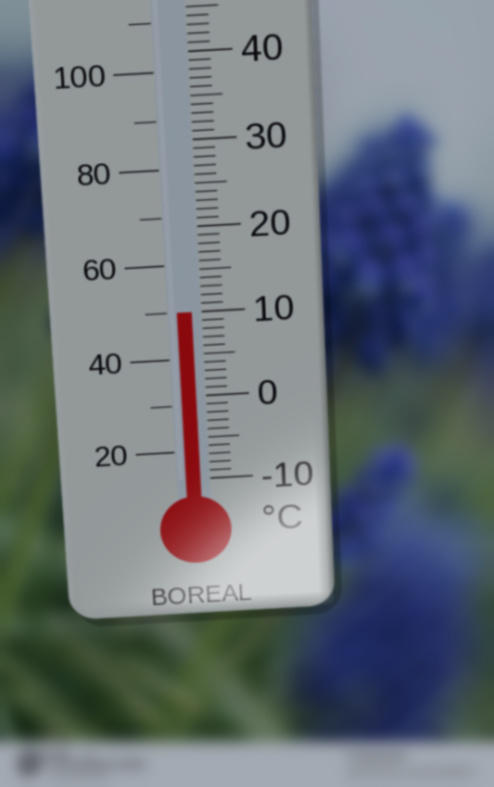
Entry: **10** °C
